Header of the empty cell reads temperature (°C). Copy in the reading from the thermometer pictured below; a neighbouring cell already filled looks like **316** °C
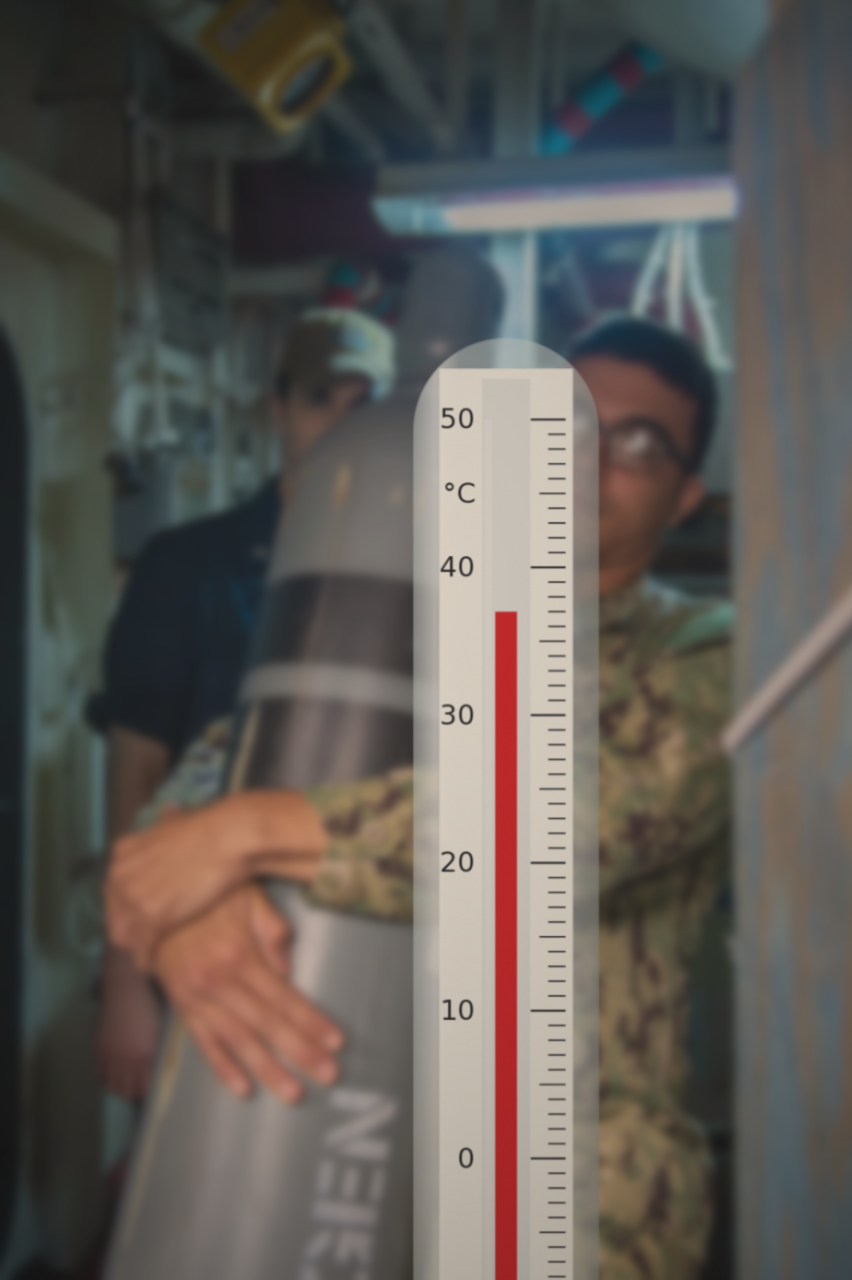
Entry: **37** °C
